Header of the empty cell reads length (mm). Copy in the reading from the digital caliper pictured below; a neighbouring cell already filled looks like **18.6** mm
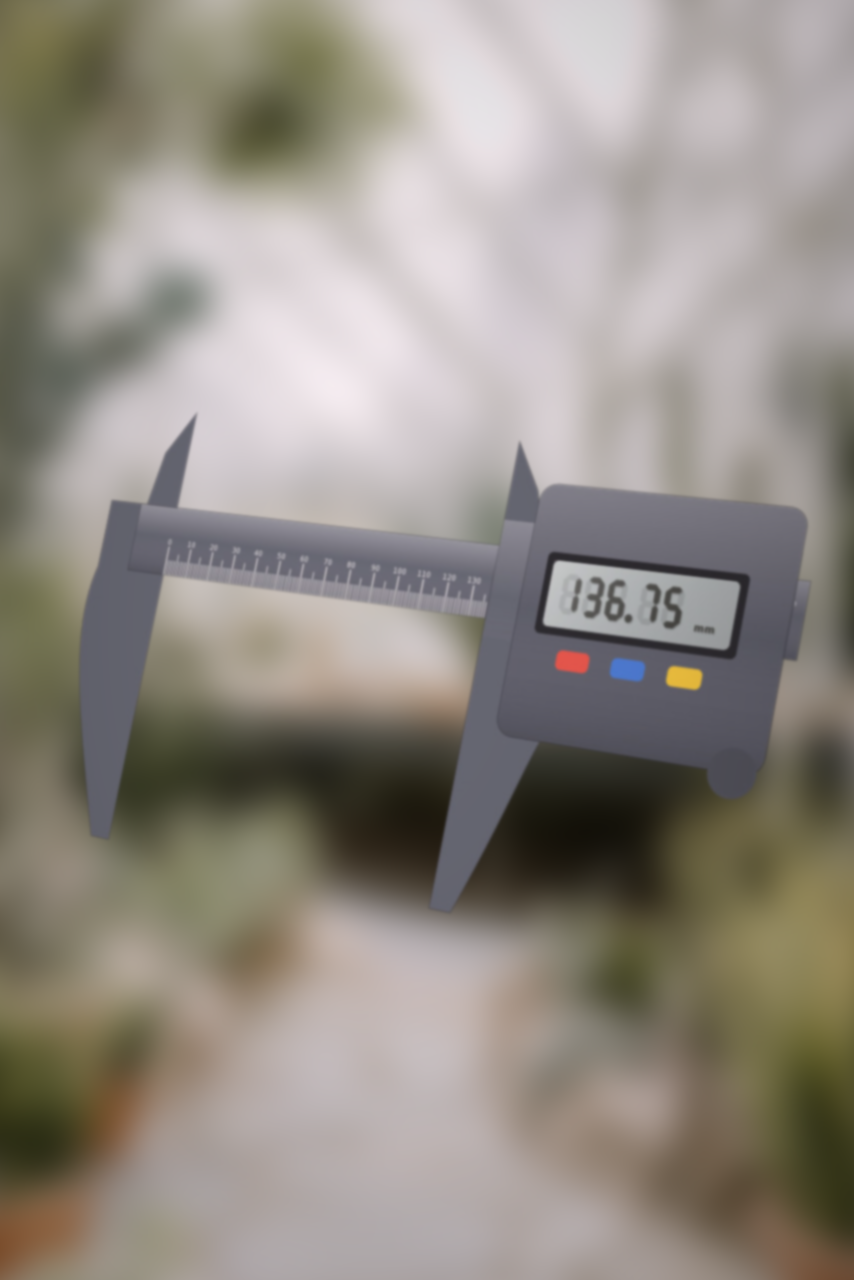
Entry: **136.75** mm
